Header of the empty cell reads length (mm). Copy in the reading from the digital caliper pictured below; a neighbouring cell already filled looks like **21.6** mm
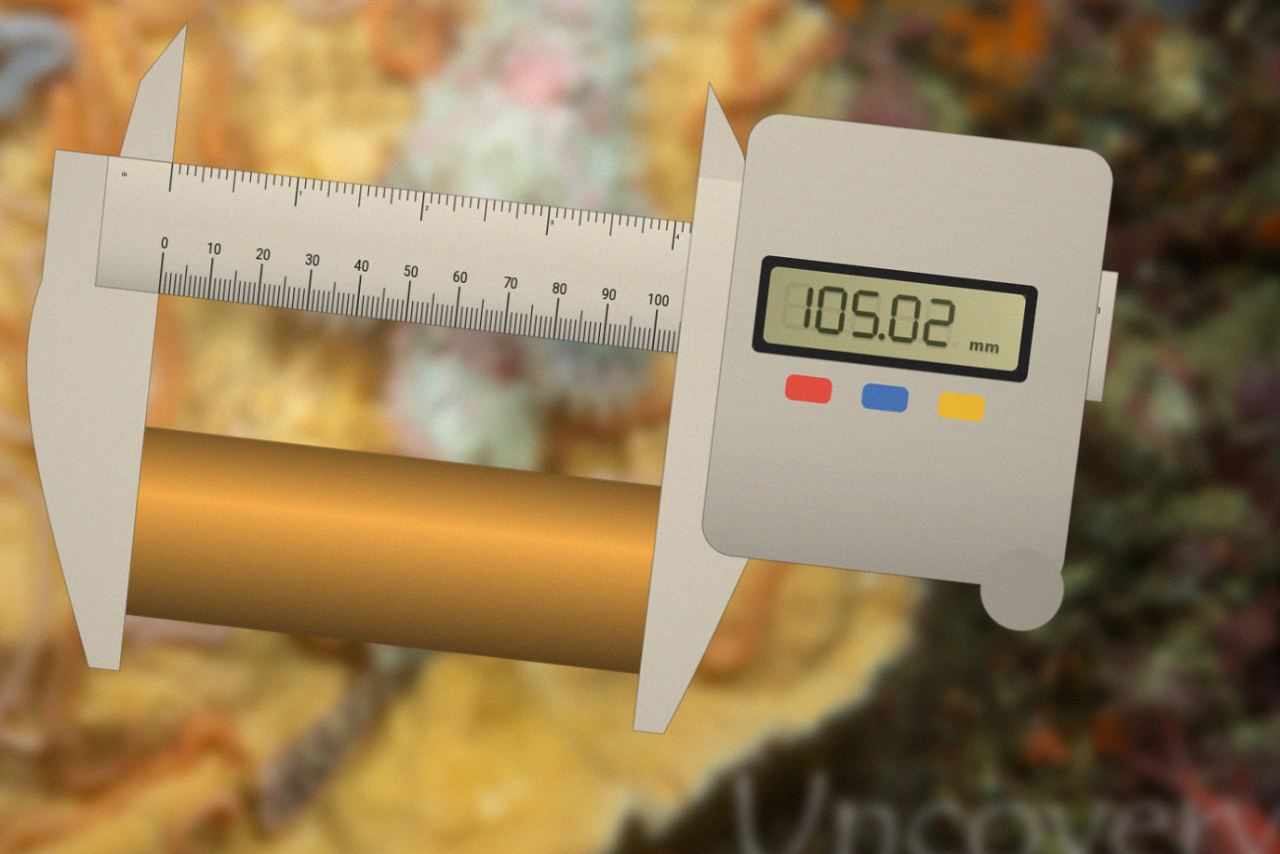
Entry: **105.02** mm
